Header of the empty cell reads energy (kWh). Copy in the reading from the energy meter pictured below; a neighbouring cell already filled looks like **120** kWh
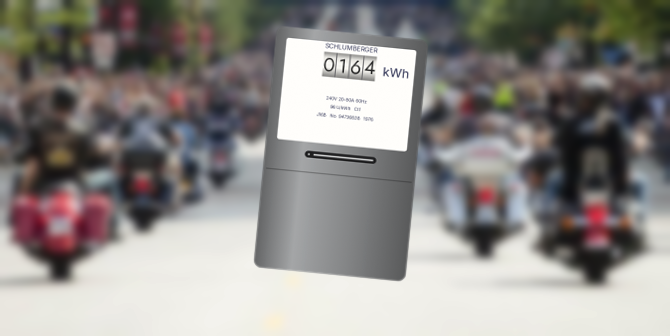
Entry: **164** kWh
